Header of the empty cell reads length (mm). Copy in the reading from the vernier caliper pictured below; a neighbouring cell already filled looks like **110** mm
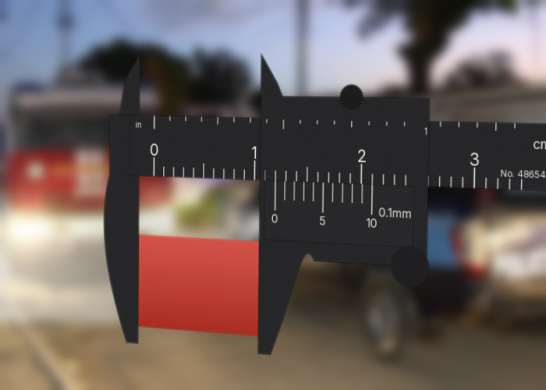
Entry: **12.0** mm
